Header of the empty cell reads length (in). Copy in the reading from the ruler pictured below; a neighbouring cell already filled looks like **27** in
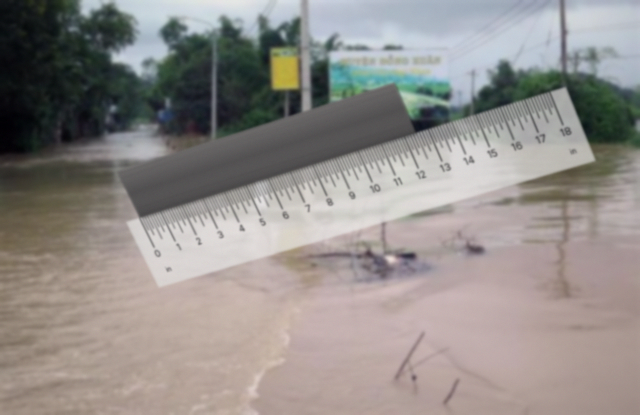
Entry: **12.5** in
